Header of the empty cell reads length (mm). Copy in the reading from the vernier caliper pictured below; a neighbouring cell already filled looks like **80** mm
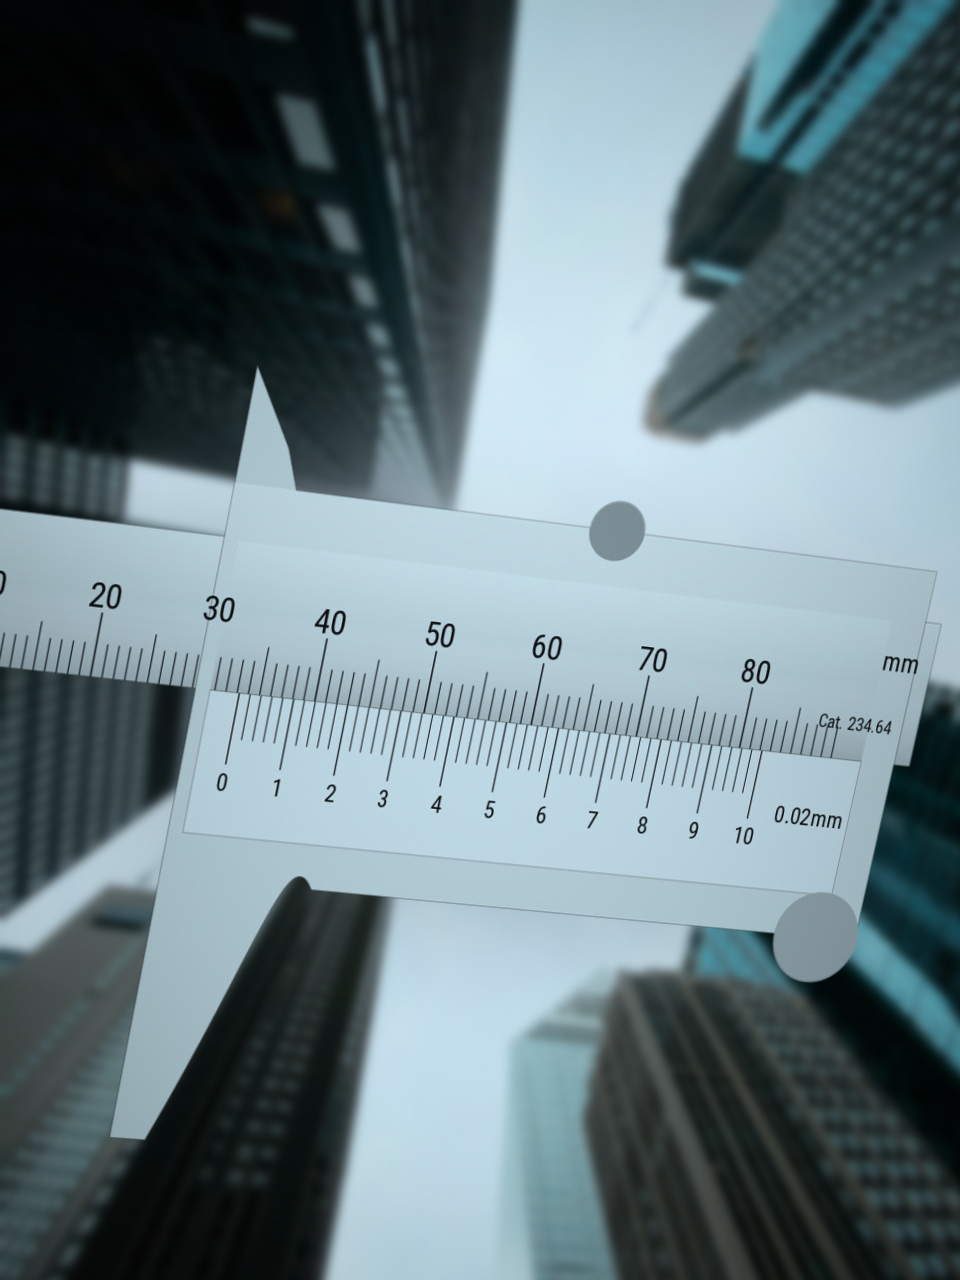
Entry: **33.2** mm
